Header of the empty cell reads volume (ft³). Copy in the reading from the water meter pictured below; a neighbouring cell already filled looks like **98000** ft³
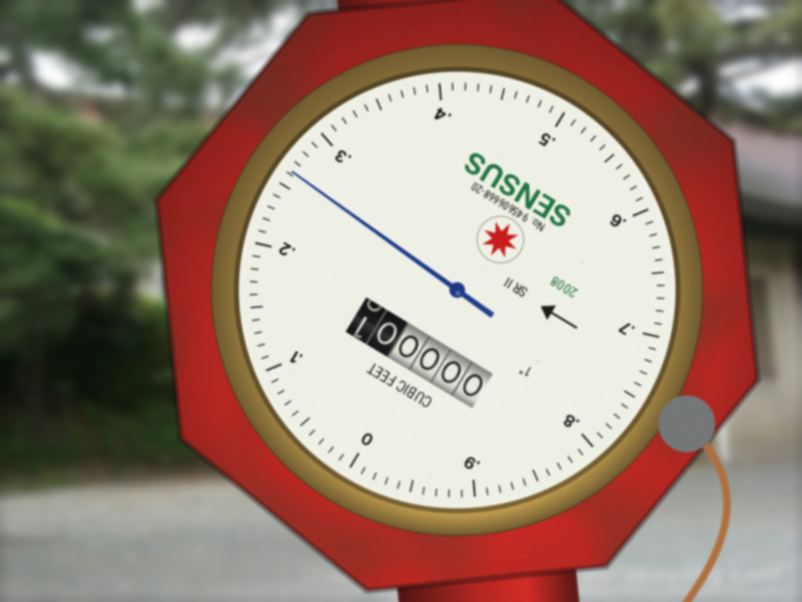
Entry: **1.26** ft³
